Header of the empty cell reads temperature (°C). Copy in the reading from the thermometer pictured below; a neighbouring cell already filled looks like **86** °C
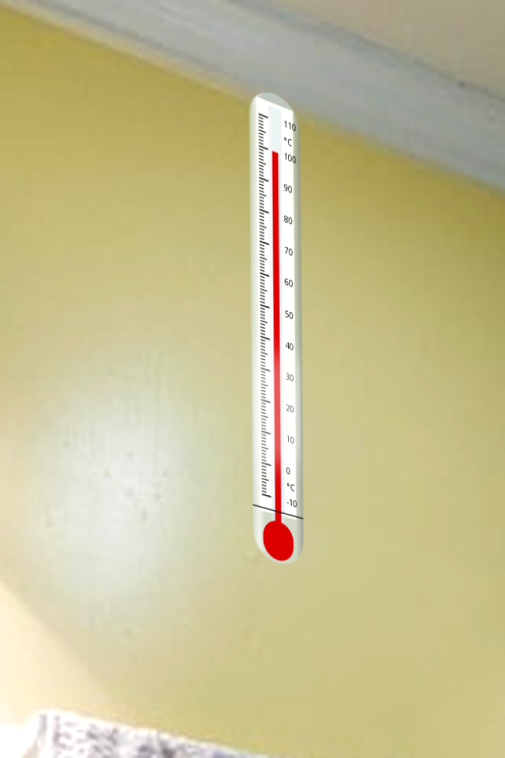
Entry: **100** °C
